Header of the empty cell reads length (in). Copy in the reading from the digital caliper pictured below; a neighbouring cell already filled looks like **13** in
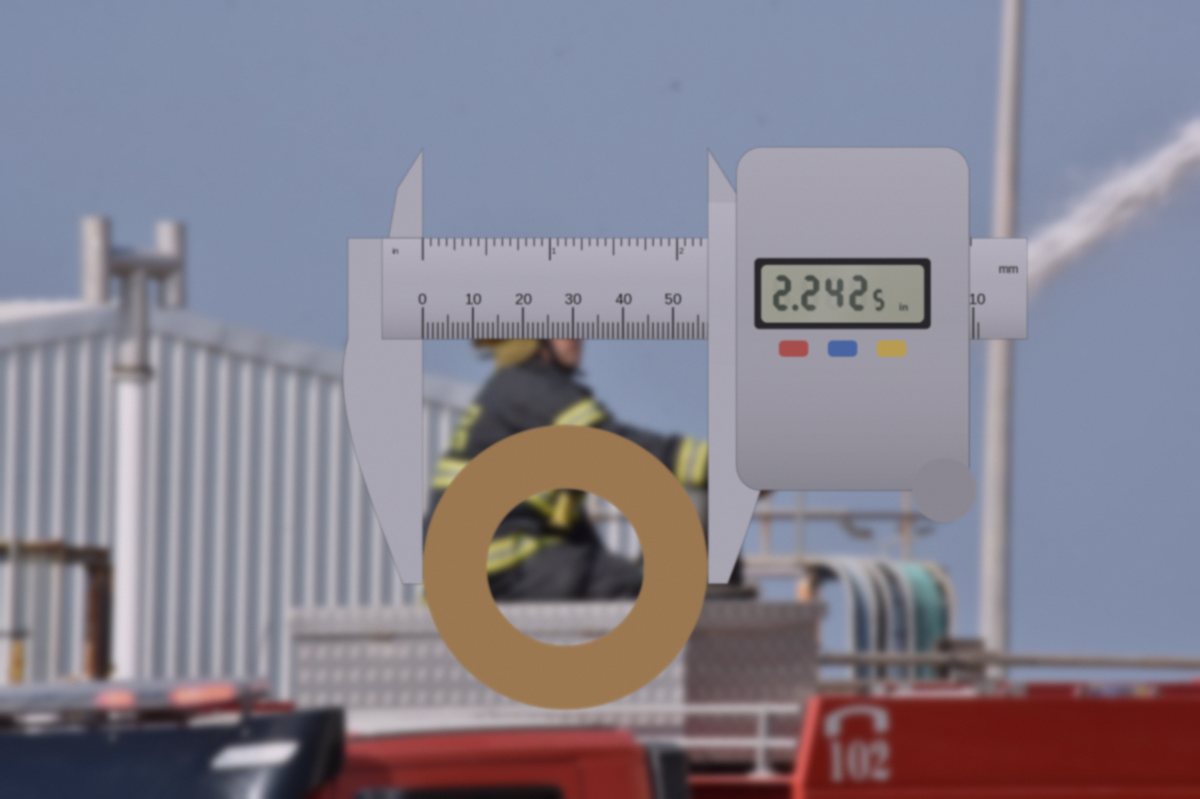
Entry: **2.2425** in
